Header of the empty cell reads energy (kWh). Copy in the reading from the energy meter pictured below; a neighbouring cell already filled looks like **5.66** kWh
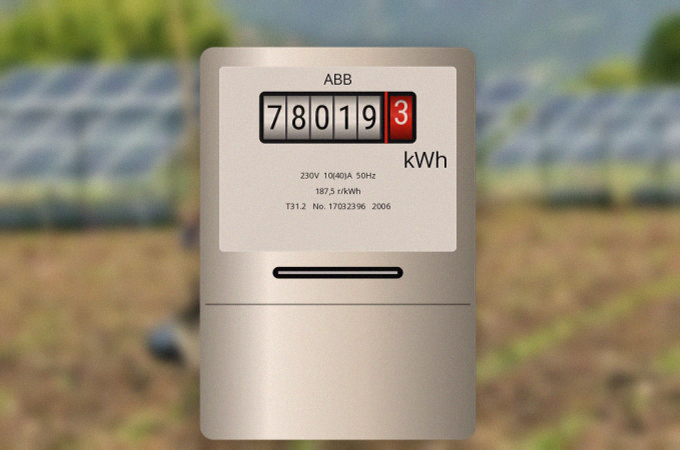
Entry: **78019.3** kWh
